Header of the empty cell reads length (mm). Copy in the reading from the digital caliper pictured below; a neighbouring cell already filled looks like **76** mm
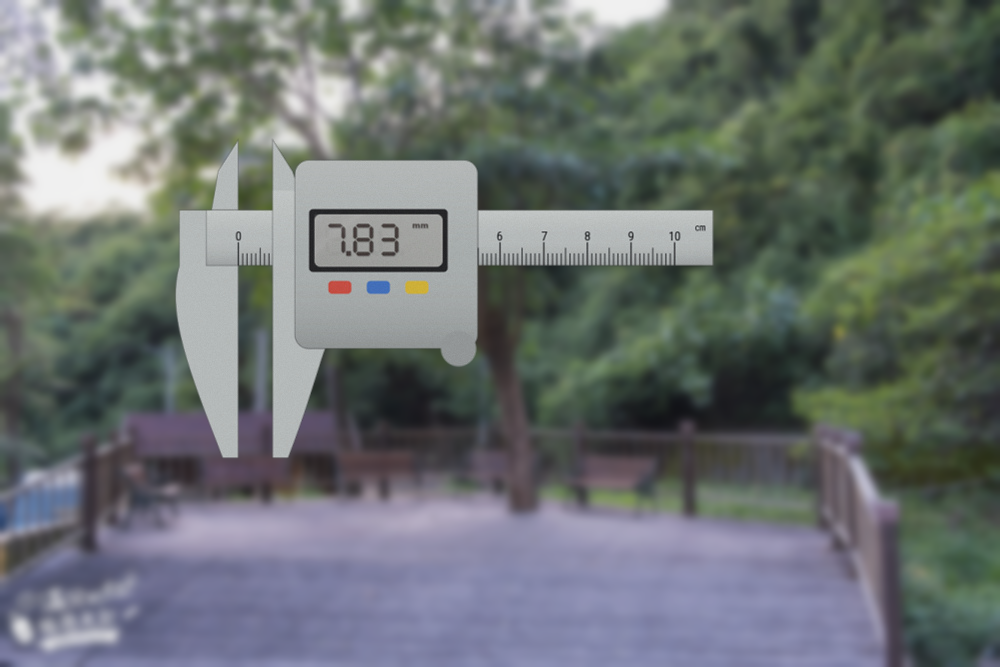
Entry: **7.83** mm
